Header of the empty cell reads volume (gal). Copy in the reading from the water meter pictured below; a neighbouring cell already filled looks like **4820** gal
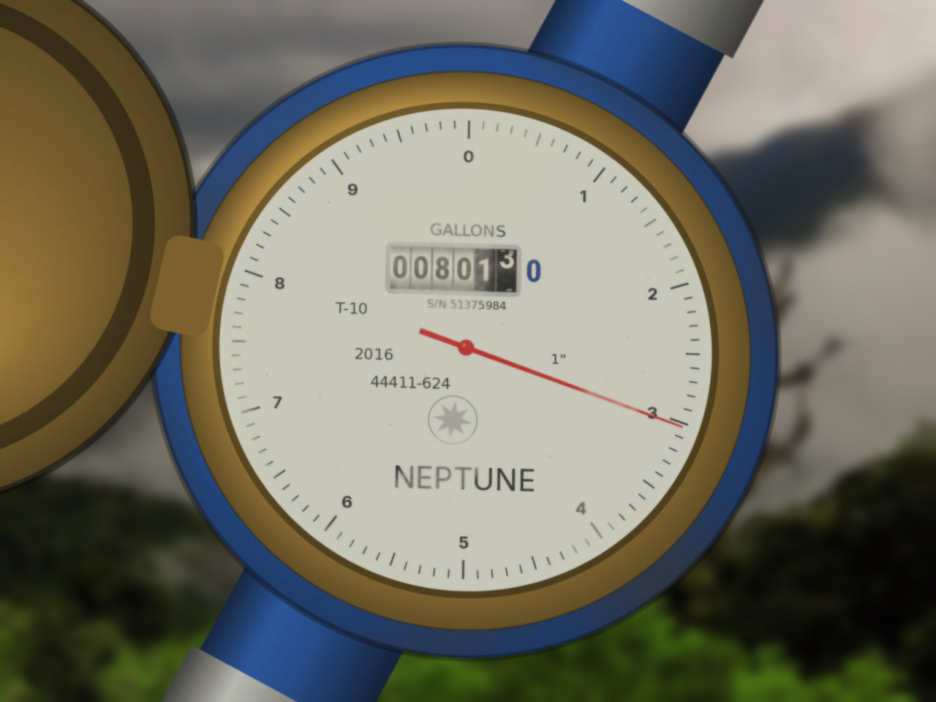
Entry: **80133.0** gal
